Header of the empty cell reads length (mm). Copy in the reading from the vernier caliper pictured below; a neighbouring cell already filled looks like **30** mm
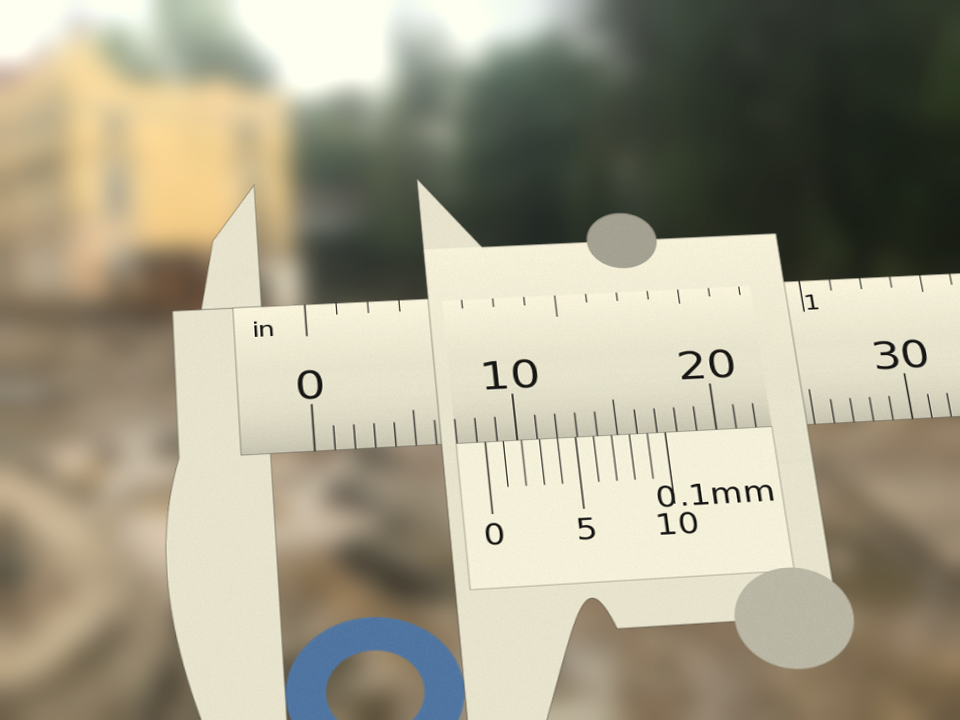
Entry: **8.4** mm
